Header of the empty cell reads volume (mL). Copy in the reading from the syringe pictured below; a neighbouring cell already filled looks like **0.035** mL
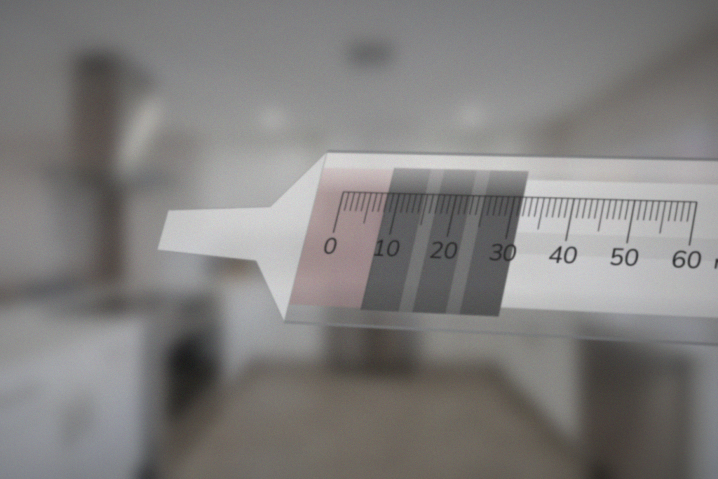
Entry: **8** mL
